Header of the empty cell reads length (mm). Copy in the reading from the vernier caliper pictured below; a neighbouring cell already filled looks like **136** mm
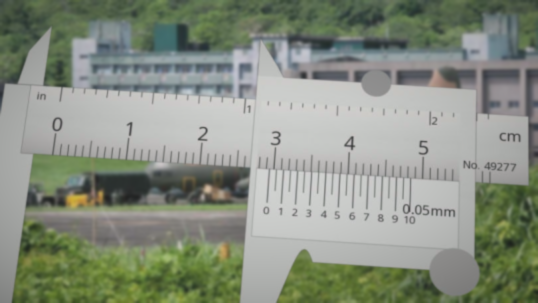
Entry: **29.4** mm
